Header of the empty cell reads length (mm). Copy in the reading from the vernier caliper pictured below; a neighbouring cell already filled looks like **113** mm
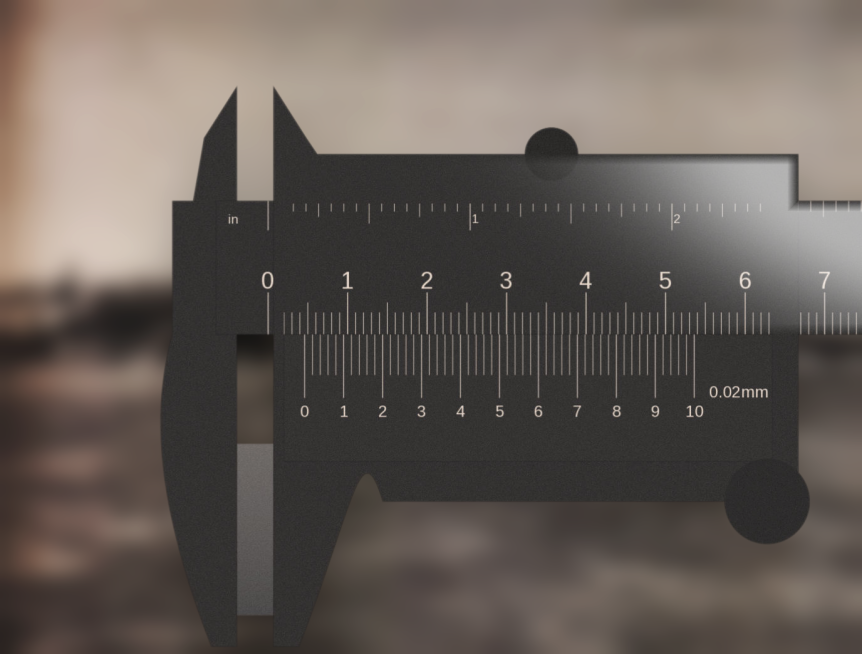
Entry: **4.6** mm
